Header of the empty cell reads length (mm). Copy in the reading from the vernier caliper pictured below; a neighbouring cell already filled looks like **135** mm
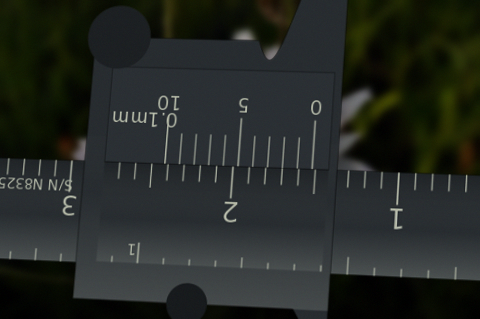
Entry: **15.2** mm
